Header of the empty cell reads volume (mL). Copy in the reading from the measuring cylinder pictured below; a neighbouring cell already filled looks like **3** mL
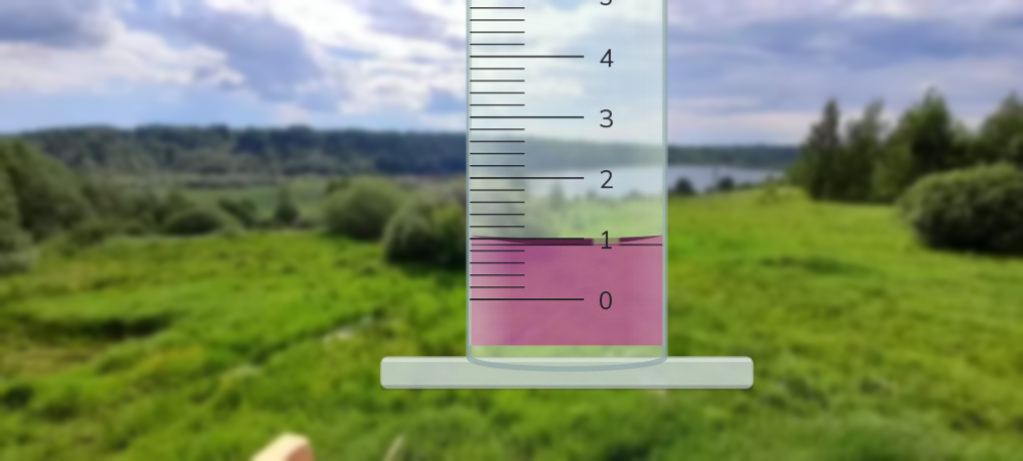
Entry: **0.9** mL
